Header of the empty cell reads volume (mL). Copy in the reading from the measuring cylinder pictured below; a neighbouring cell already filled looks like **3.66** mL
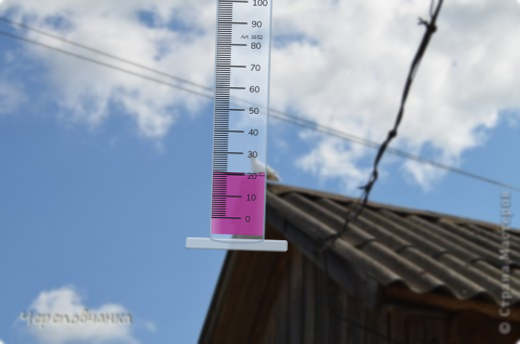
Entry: **20** mL
